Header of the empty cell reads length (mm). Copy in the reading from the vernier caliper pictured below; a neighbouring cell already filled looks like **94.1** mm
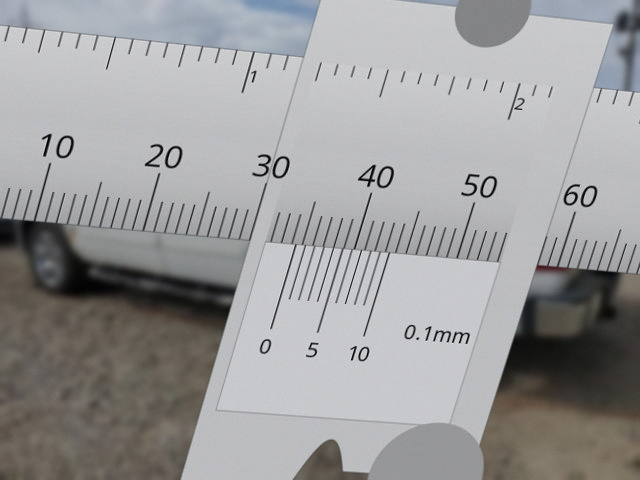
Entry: **34.4** mm
